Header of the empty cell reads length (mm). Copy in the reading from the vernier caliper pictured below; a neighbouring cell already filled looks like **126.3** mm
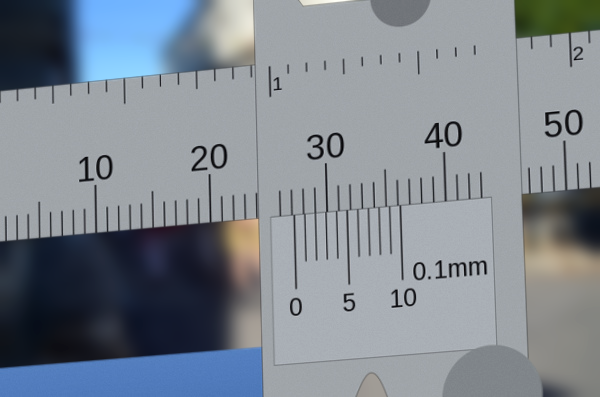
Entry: **27.2** mm
